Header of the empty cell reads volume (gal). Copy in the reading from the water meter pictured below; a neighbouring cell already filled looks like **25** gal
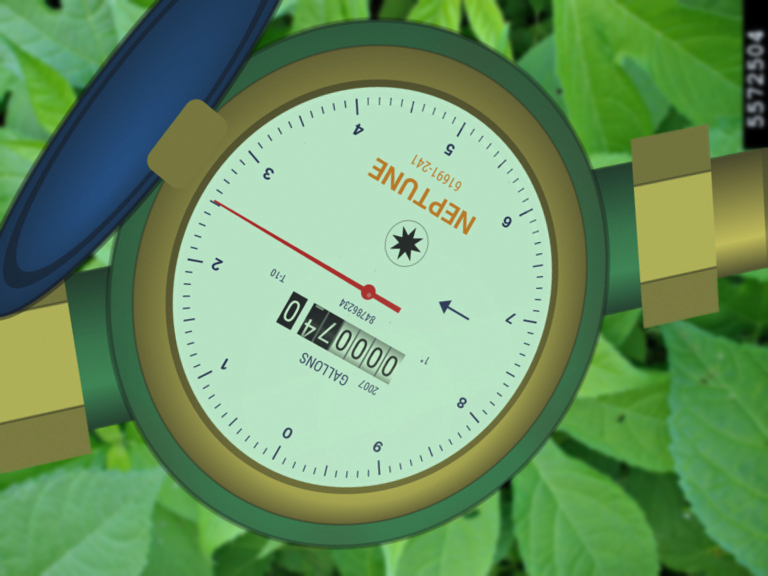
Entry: **742.5** gal
